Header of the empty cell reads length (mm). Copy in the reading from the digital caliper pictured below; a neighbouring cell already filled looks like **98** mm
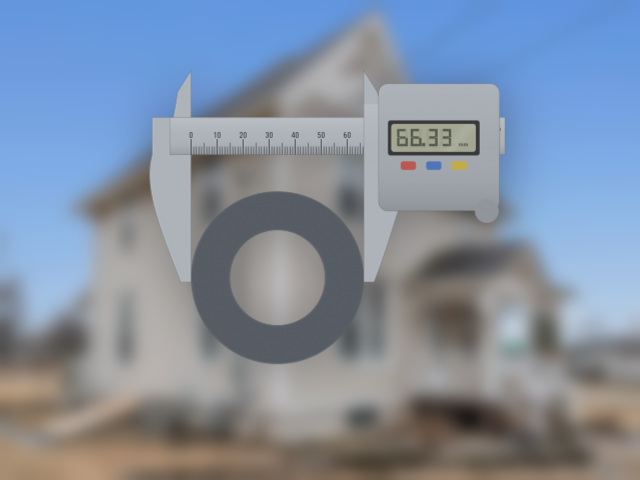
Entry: **66.33** mm
